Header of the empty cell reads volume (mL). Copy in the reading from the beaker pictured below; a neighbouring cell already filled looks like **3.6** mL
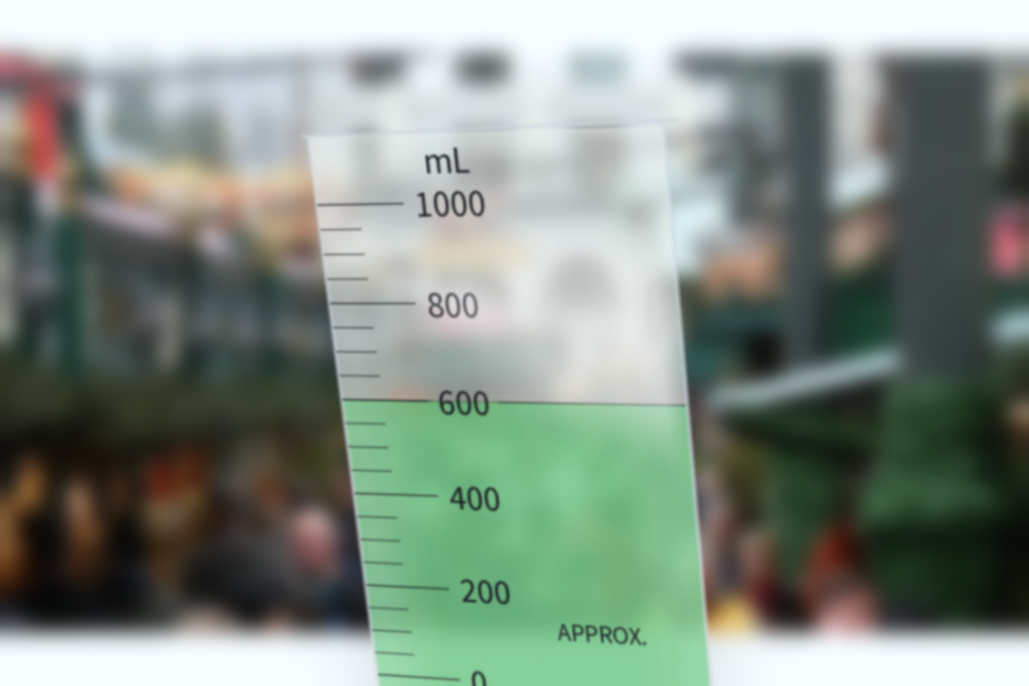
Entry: **600** mL
